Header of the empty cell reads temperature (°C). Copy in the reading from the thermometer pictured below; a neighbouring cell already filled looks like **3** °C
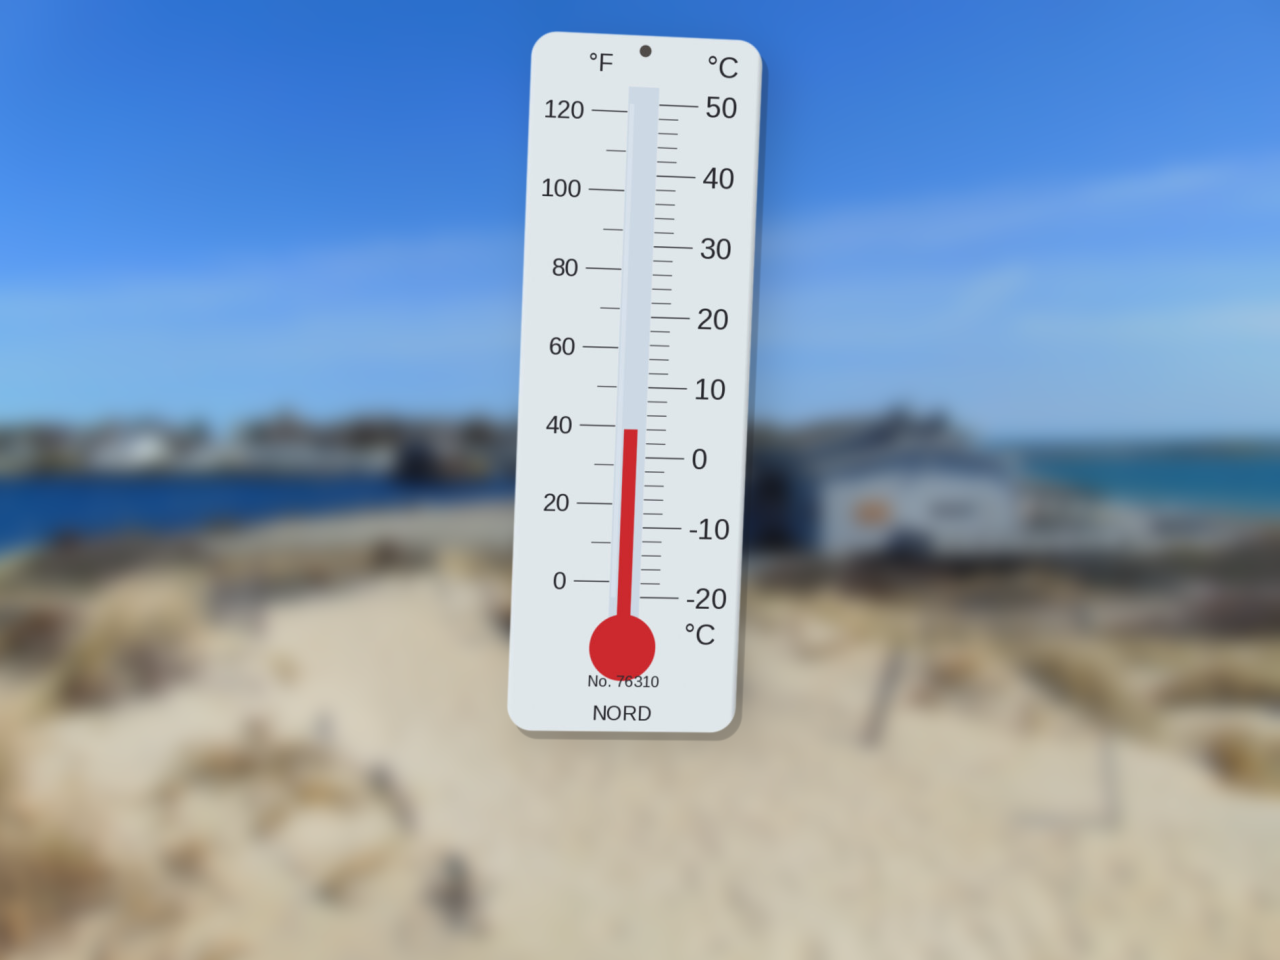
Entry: **4** °C
